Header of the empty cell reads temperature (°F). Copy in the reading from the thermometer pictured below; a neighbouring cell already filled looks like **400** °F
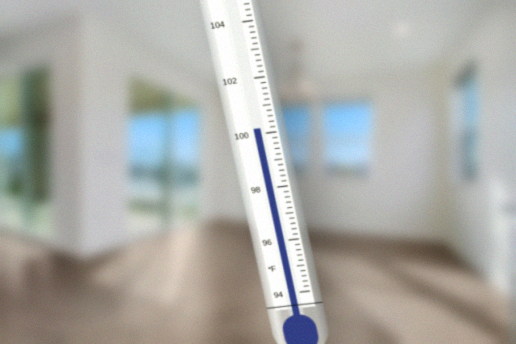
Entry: **100.2** °F
